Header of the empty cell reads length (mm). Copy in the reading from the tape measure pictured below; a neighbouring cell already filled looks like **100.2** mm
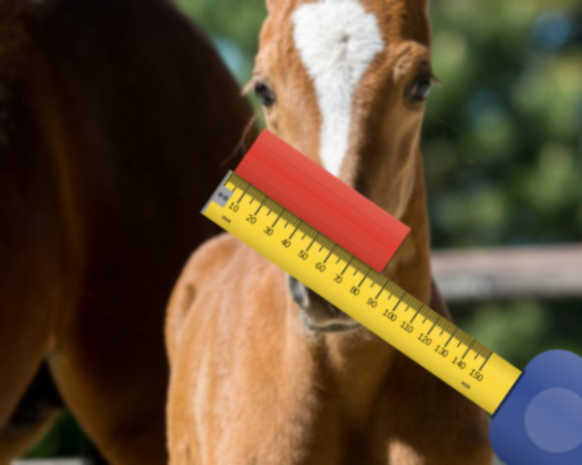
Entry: **85** mm
